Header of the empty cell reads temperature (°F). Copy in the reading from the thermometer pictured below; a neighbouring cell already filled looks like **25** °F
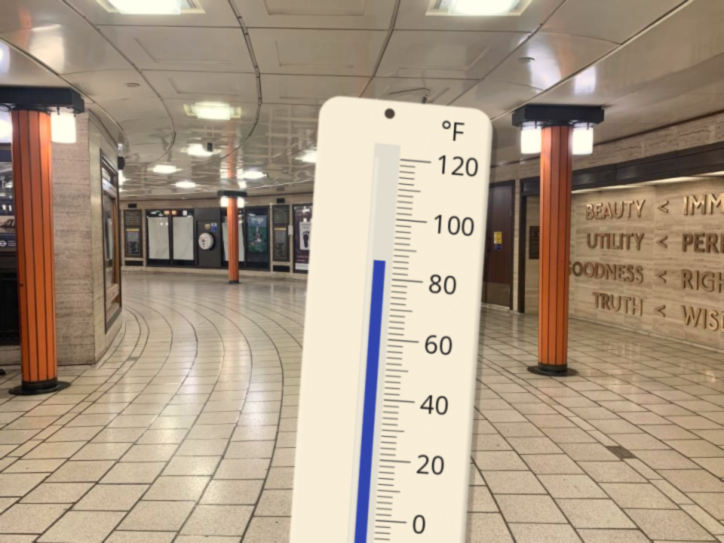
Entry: **86** °F
